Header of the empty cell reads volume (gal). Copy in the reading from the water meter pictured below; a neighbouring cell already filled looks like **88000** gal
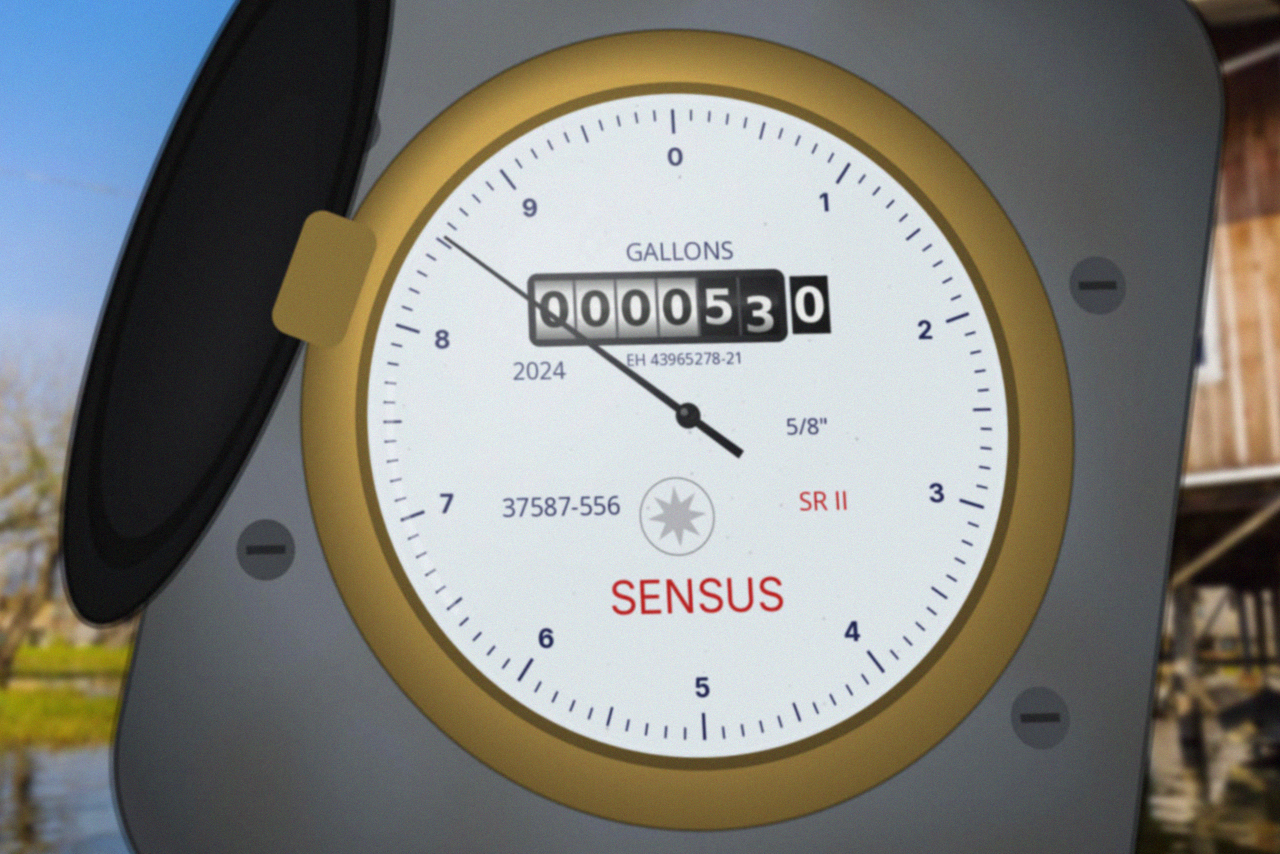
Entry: **528.5** gal
